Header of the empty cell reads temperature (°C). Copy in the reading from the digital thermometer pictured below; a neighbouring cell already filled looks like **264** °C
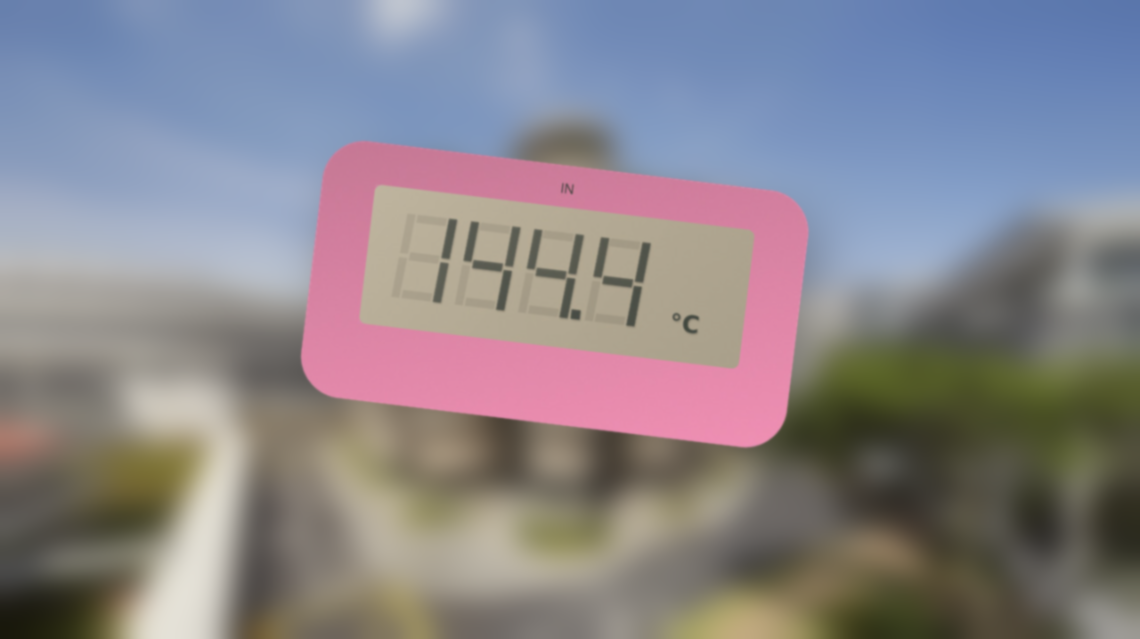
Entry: **144.4** °C
